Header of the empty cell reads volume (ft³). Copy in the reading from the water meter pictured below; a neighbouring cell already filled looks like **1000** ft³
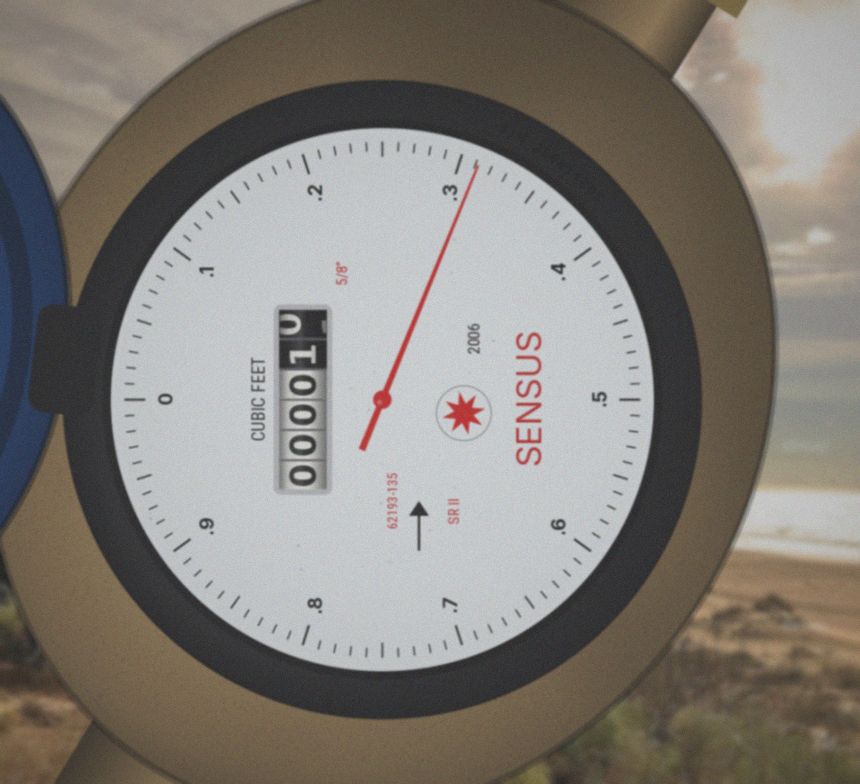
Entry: **10.31** ft³
